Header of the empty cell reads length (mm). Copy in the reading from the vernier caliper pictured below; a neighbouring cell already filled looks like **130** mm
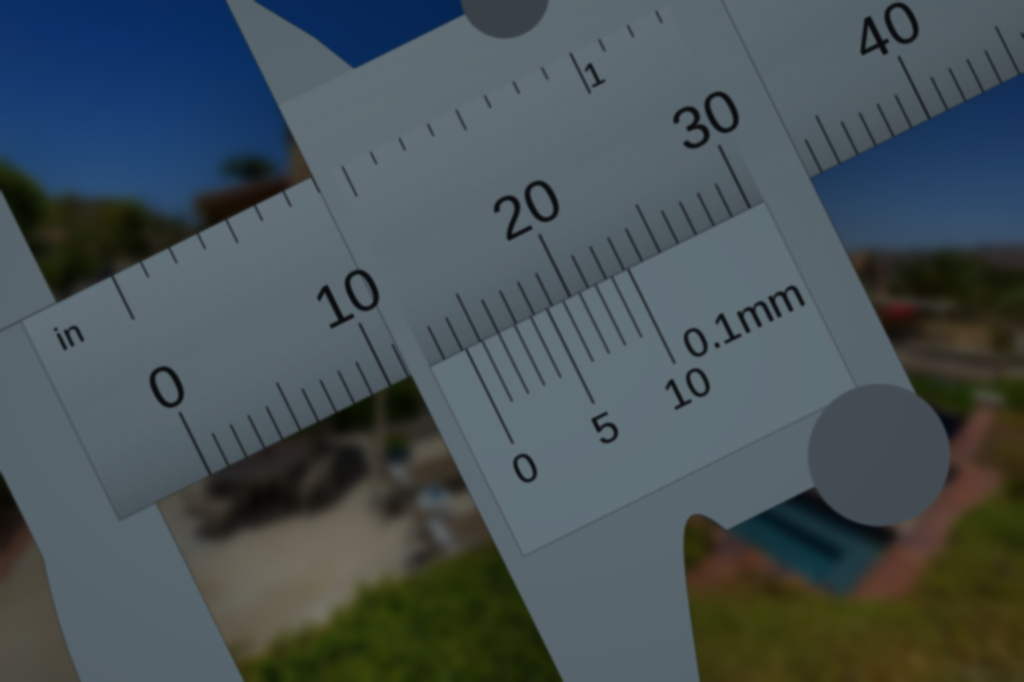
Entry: **14.2** mm
